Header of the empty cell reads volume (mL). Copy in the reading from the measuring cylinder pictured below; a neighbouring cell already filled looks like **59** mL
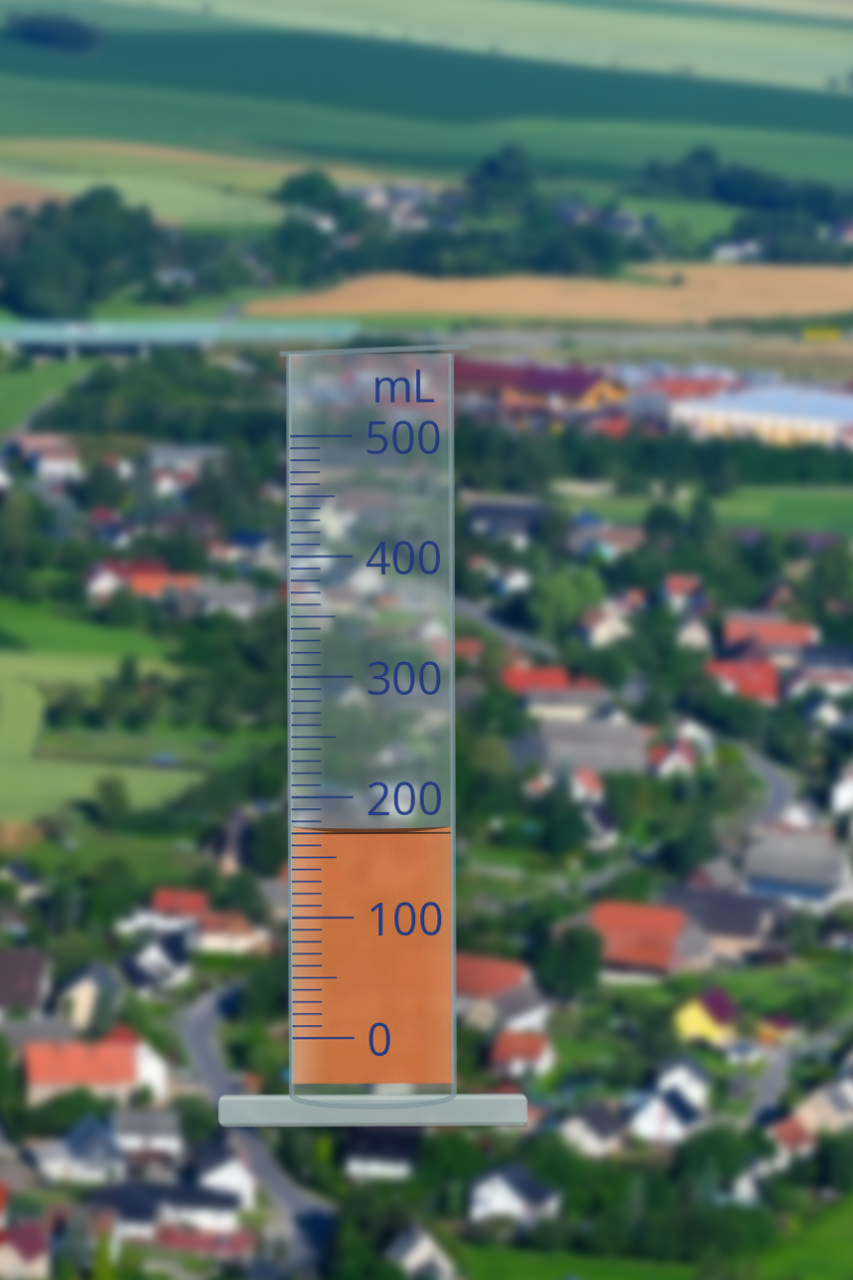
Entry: **170** mL
